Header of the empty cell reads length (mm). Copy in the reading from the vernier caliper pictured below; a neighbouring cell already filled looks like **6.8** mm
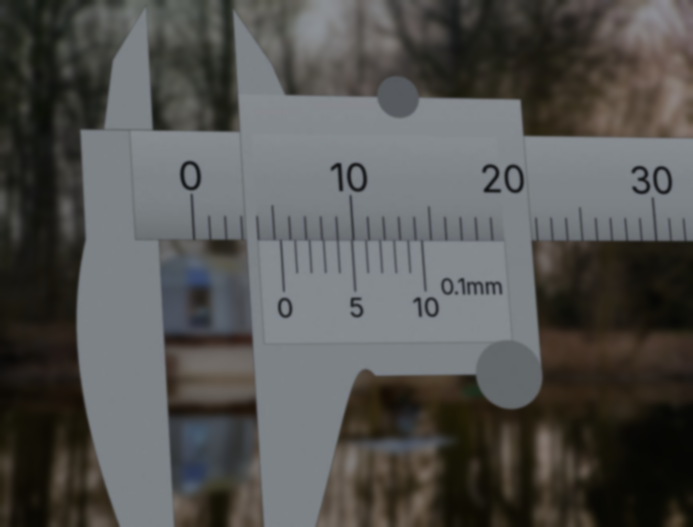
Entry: **5.4** mm
